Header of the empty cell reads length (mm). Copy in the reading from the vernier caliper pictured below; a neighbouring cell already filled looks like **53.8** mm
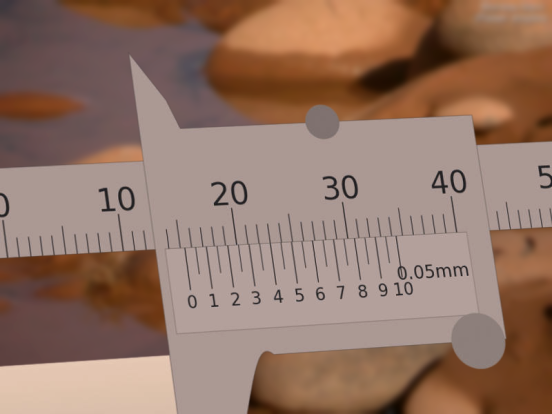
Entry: **15.4** mm
